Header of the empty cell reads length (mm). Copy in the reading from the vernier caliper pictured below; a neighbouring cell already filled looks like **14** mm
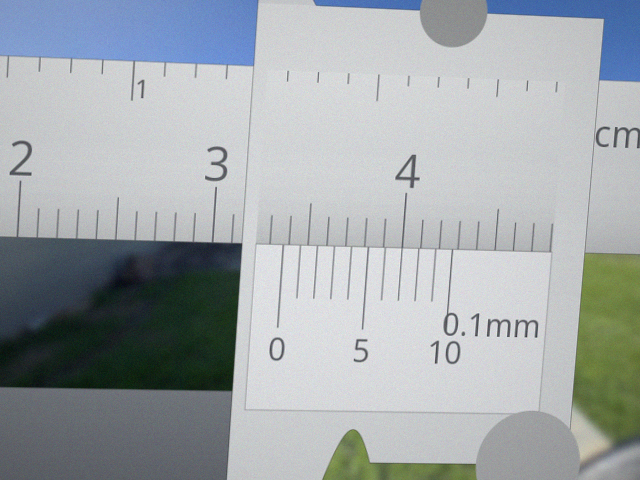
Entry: **33.7** mm
